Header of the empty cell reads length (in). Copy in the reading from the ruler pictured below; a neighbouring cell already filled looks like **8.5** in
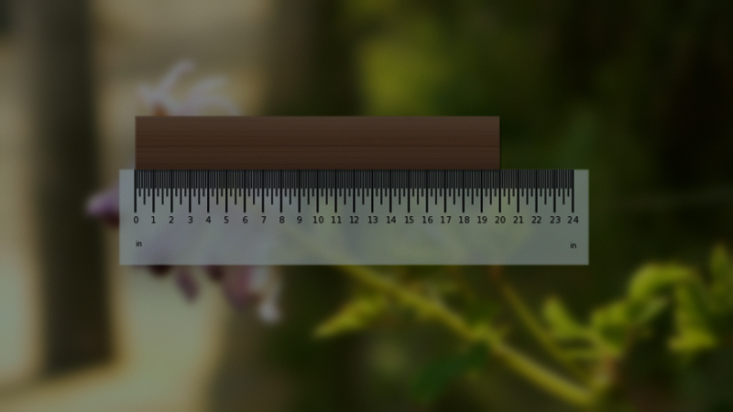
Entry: **20** in
